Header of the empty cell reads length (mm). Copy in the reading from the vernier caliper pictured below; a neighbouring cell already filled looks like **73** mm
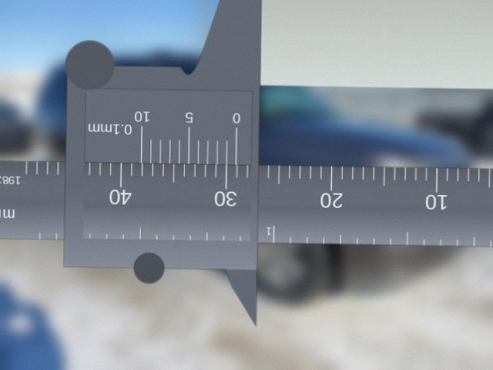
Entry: **29.1** mm
